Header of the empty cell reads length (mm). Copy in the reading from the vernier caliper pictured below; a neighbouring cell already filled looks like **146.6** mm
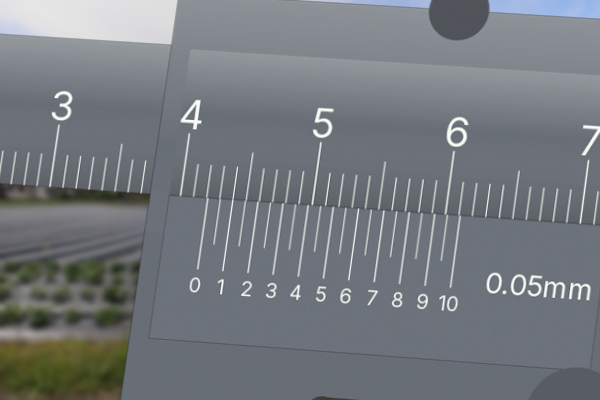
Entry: **42.1** mm
